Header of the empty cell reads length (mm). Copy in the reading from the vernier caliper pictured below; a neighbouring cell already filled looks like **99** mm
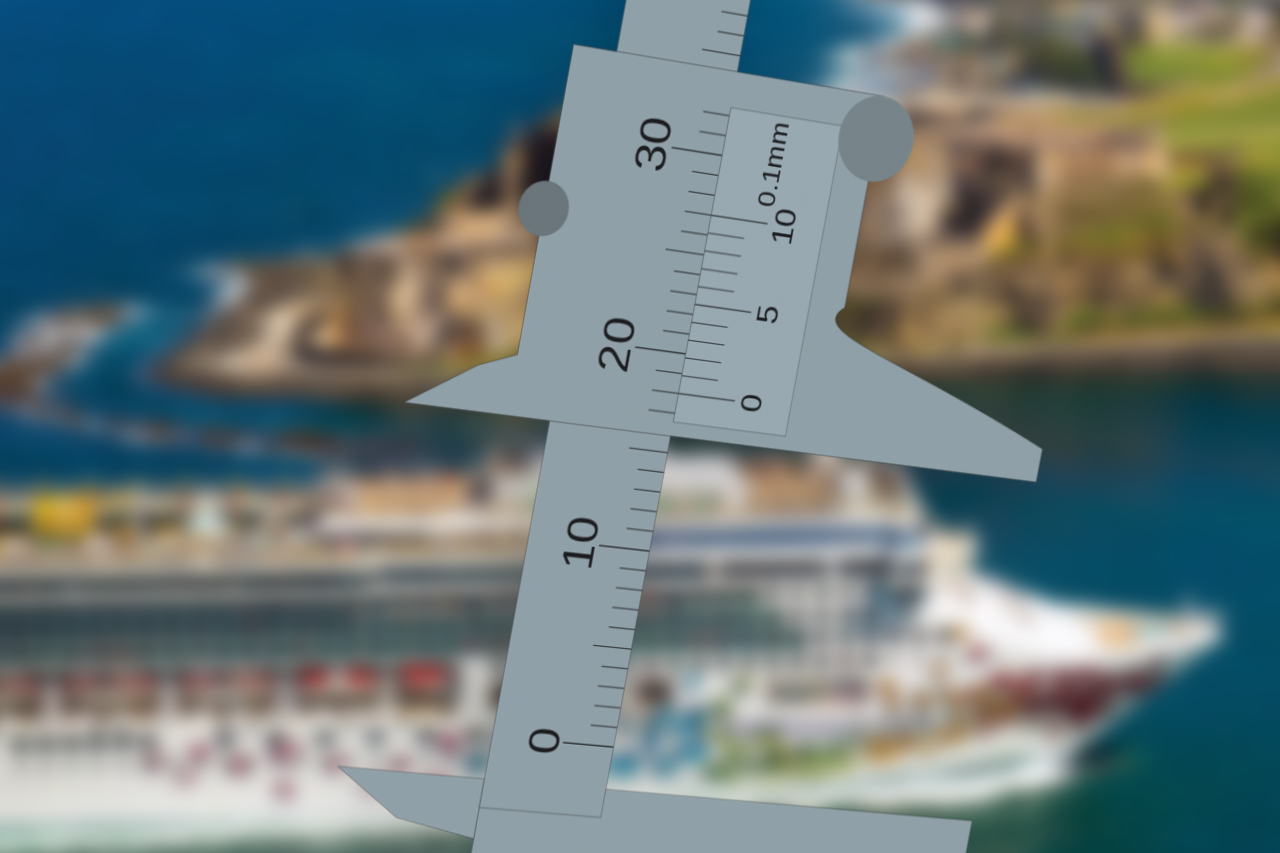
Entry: **18.0** mm
